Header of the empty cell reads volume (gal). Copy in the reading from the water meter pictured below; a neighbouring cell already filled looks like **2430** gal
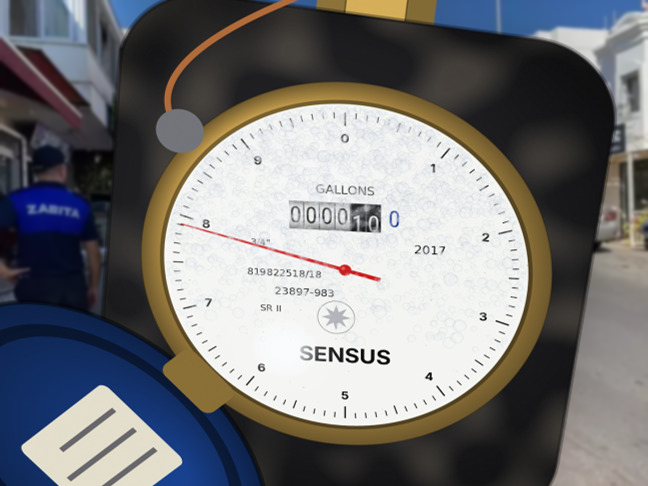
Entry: **97.9** gal
